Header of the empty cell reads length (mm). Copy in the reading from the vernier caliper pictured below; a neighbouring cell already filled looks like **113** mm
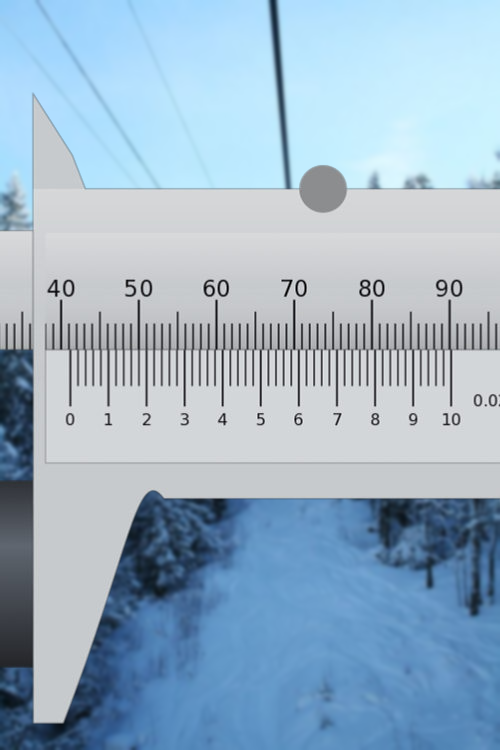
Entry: **41.2** mm
